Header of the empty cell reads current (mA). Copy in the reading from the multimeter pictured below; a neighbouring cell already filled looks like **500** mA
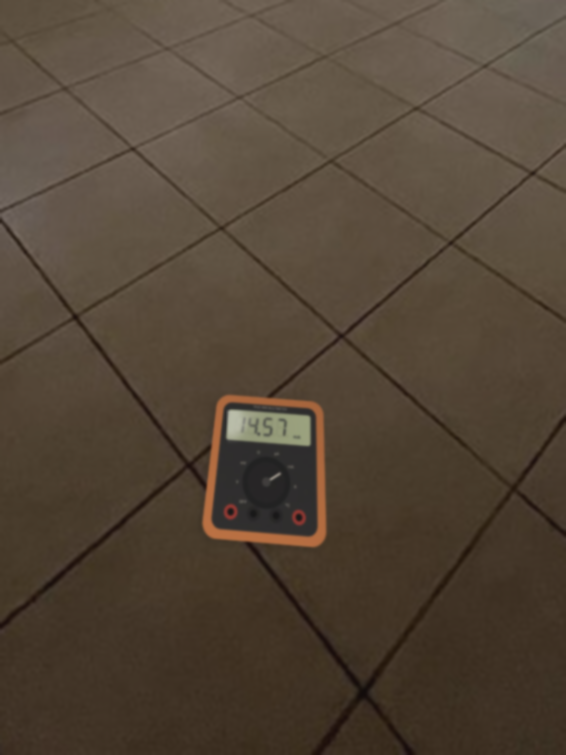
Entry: **14.57** mA
